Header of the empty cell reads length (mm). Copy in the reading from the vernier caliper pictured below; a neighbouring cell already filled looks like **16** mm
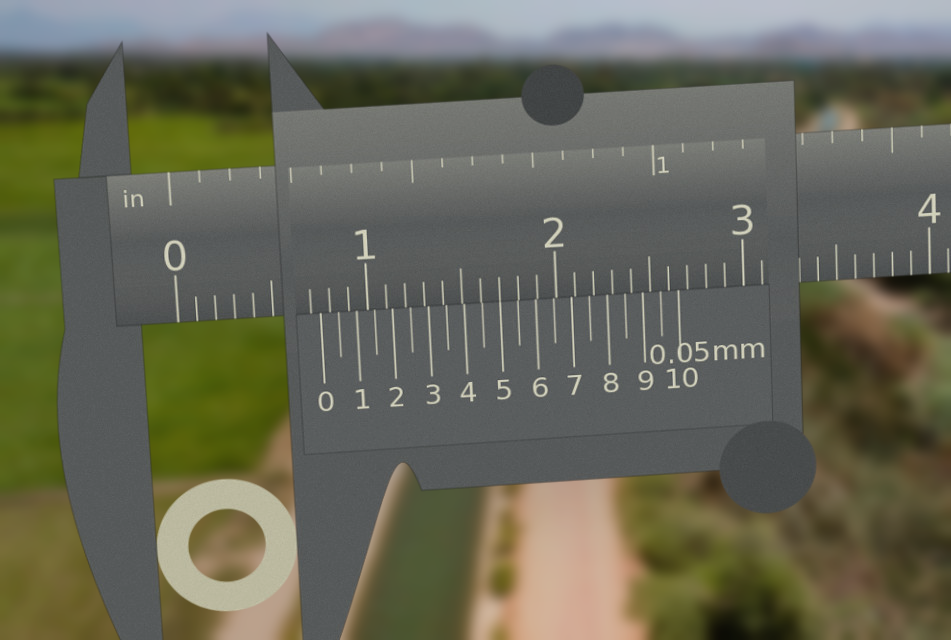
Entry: **7.5** mm
